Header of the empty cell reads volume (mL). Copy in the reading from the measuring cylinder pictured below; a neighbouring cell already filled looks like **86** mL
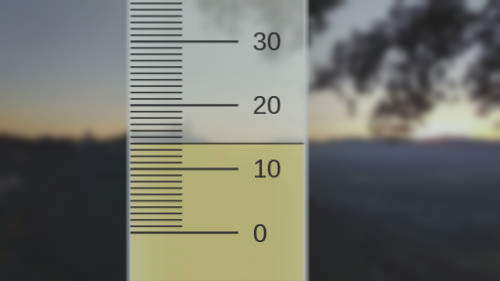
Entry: **14** mL
